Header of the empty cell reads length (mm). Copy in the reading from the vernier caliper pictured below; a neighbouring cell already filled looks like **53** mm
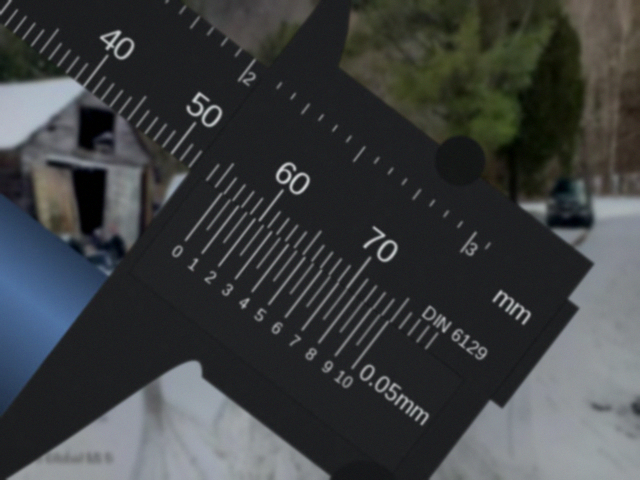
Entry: **55.8** mm
